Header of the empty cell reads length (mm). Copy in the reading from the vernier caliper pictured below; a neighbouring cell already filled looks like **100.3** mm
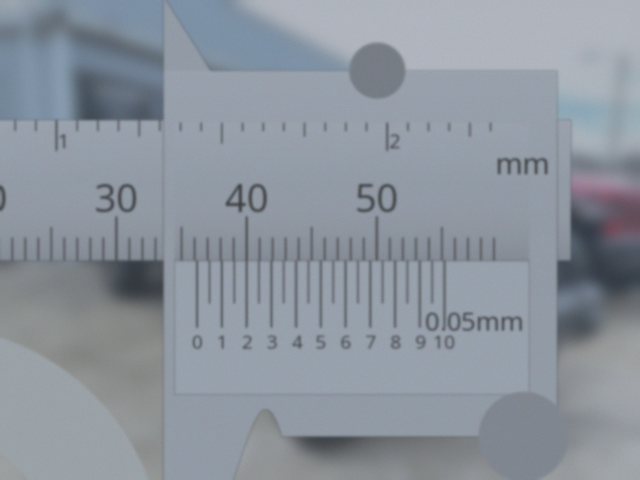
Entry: **36.2** mm
